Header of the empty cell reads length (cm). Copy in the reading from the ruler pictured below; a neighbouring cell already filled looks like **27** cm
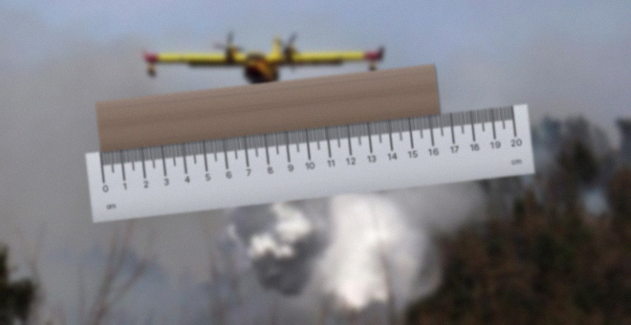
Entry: **16.5** cm
